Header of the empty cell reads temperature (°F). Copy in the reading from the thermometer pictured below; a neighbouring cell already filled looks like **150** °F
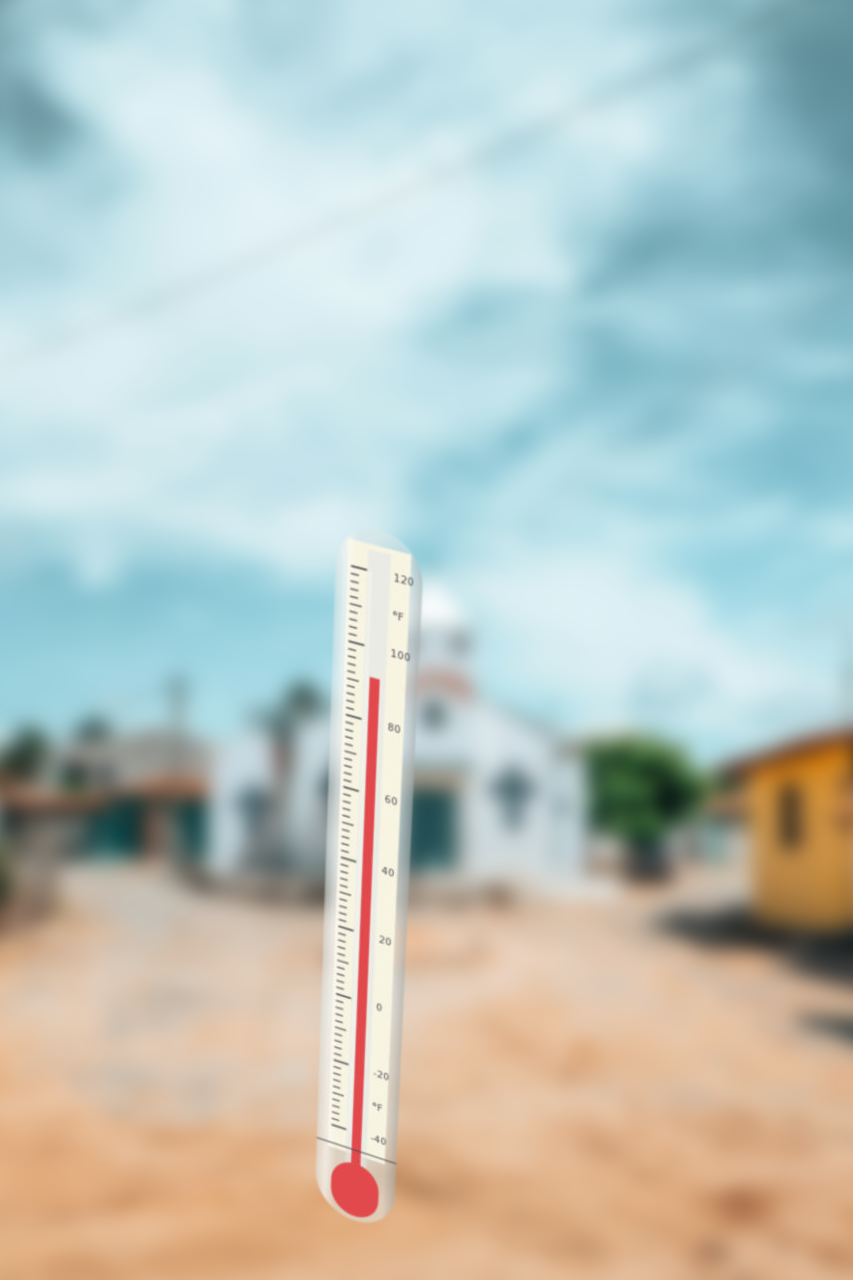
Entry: **92** °F
